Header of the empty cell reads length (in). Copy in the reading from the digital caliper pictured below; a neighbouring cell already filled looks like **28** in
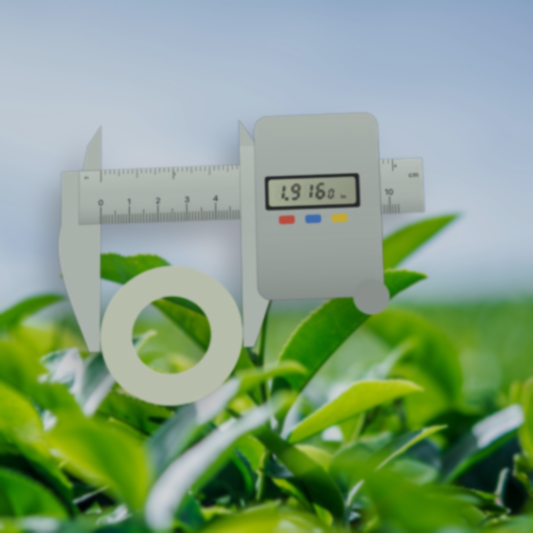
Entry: **1.9160** in
